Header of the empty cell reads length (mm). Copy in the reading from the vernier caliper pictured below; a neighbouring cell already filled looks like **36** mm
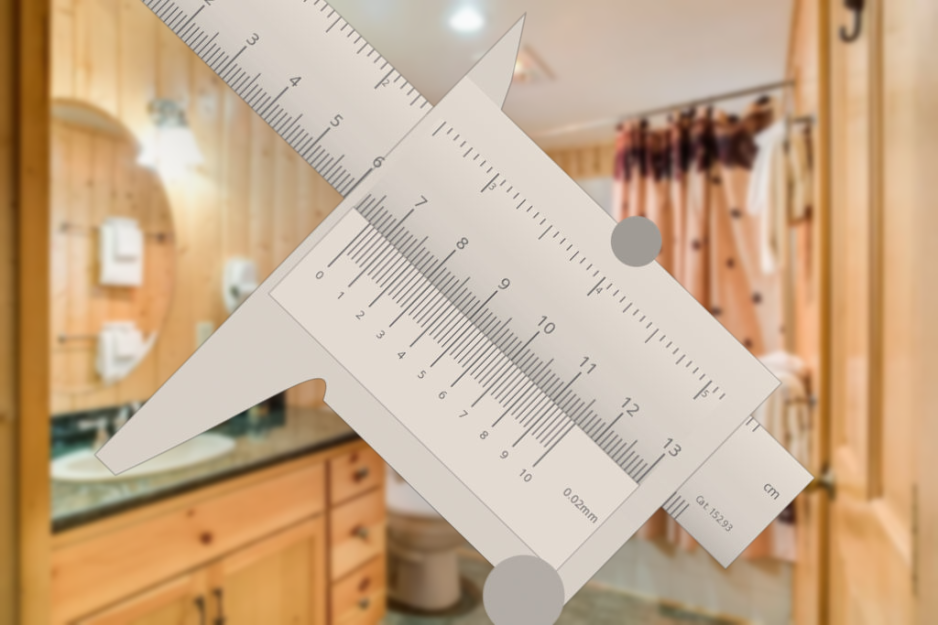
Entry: **66.4** mm
